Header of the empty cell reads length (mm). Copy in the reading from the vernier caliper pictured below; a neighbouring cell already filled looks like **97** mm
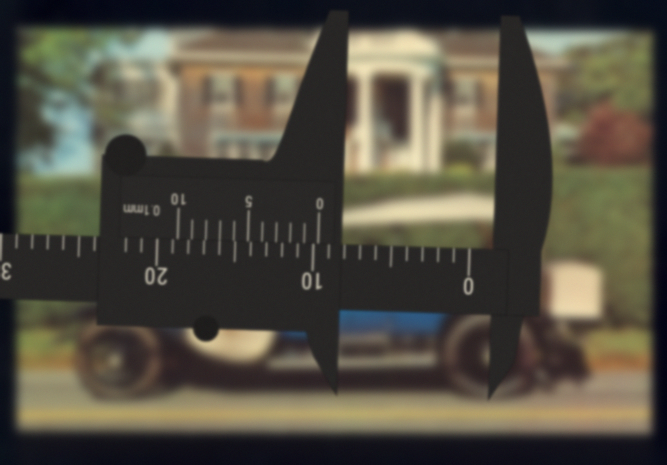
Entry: **9.7** mm
